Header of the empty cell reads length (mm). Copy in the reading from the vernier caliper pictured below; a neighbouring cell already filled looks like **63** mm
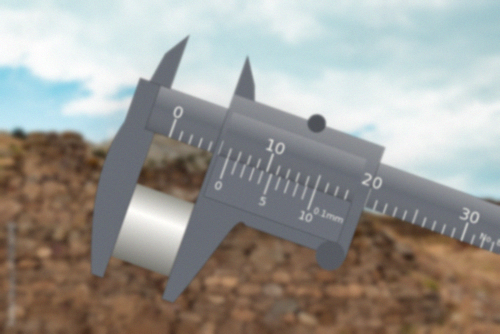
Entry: **6.0** mm
